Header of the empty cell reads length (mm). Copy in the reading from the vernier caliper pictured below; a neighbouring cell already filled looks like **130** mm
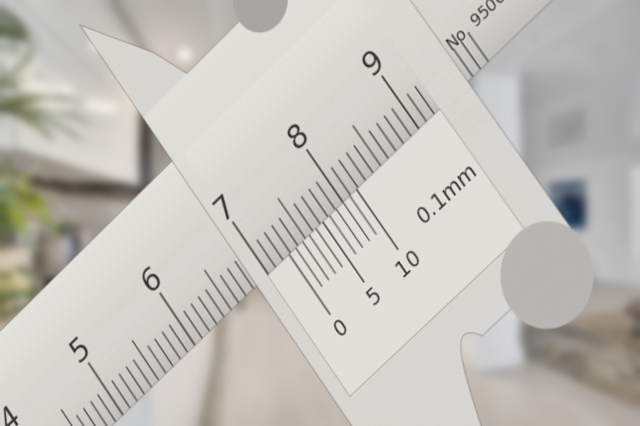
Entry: **72.8** mm
